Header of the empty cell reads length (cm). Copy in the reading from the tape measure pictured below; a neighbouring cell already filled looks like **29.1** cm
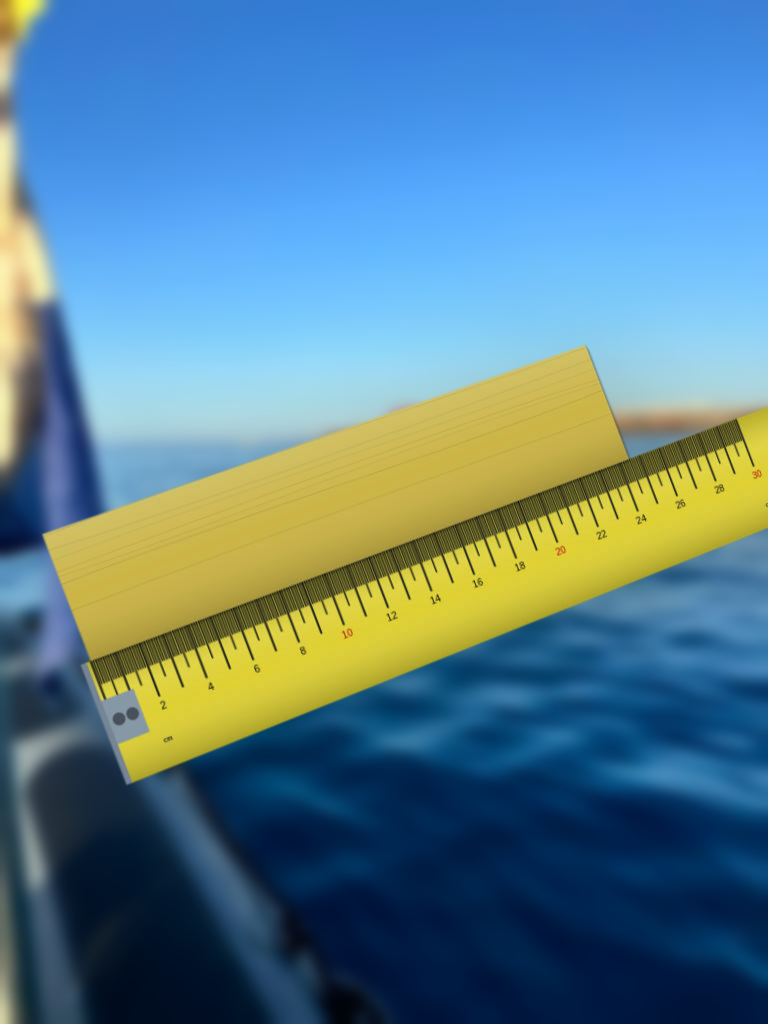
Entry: **24.5** cm
